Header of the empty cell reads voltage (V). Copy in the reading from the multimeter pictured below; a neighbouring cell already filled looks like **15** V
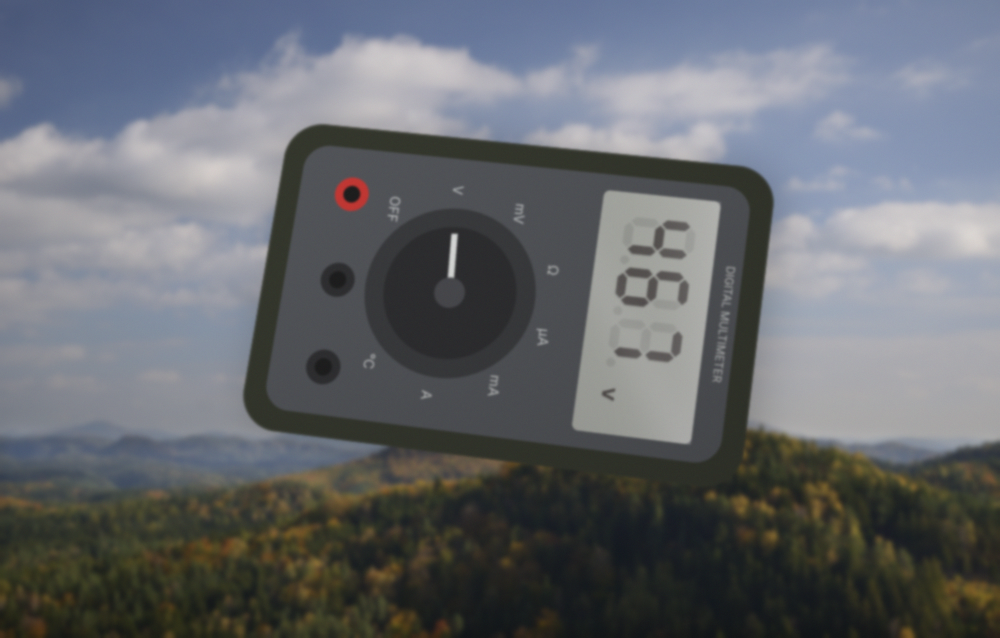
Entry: **467** V
